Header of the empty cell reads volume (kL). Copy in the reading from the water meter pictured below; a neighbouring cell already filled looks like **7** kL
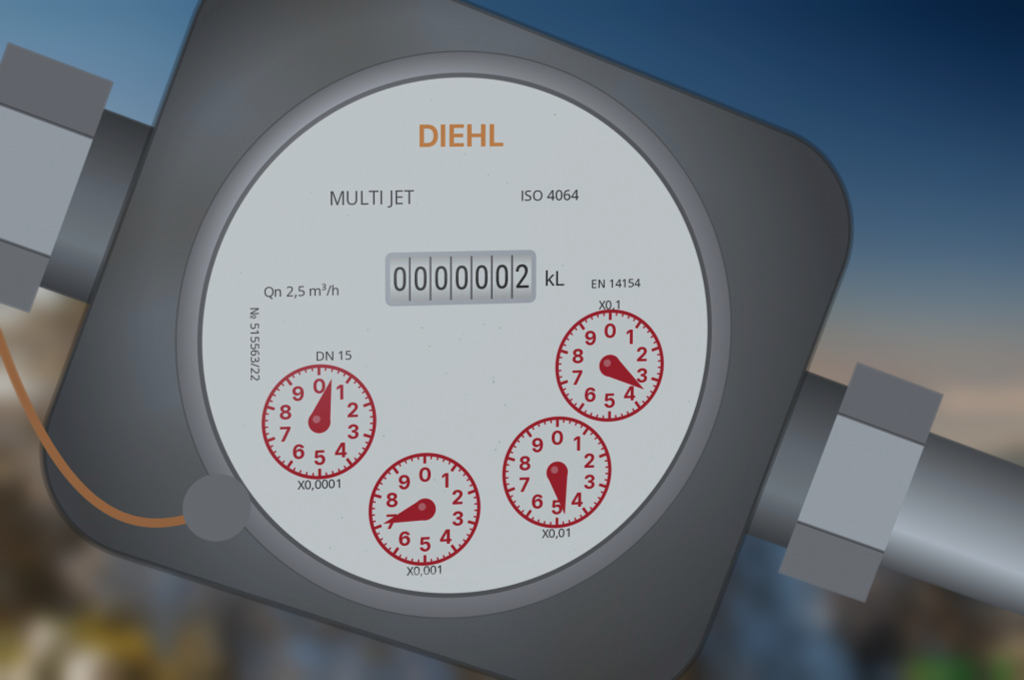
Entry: **2.3470** kL
